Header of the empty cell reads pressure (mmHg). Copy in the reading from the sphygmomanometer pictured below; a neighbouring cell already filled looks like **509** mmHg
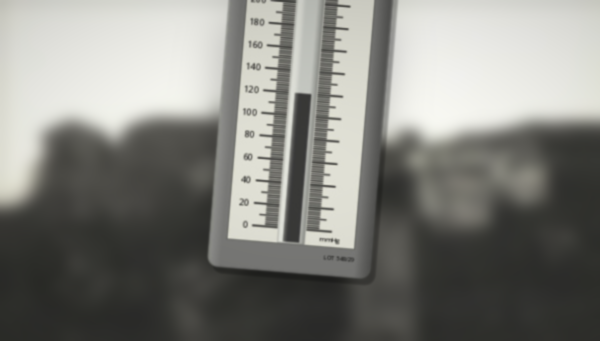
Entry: **120** mmHg
